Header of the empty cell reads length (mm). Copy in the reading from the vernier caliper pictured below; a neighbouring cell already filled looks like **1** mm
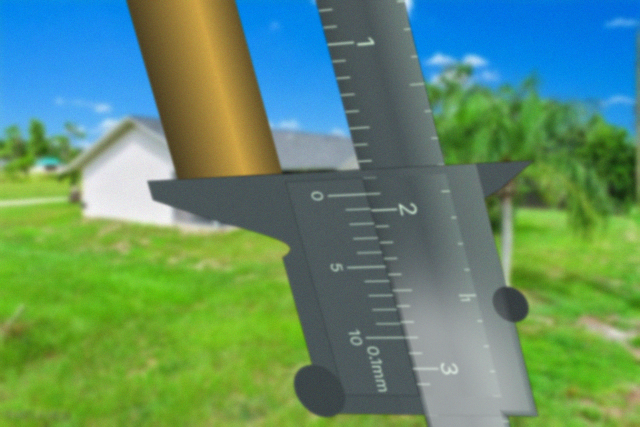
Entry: **19.0** mm
